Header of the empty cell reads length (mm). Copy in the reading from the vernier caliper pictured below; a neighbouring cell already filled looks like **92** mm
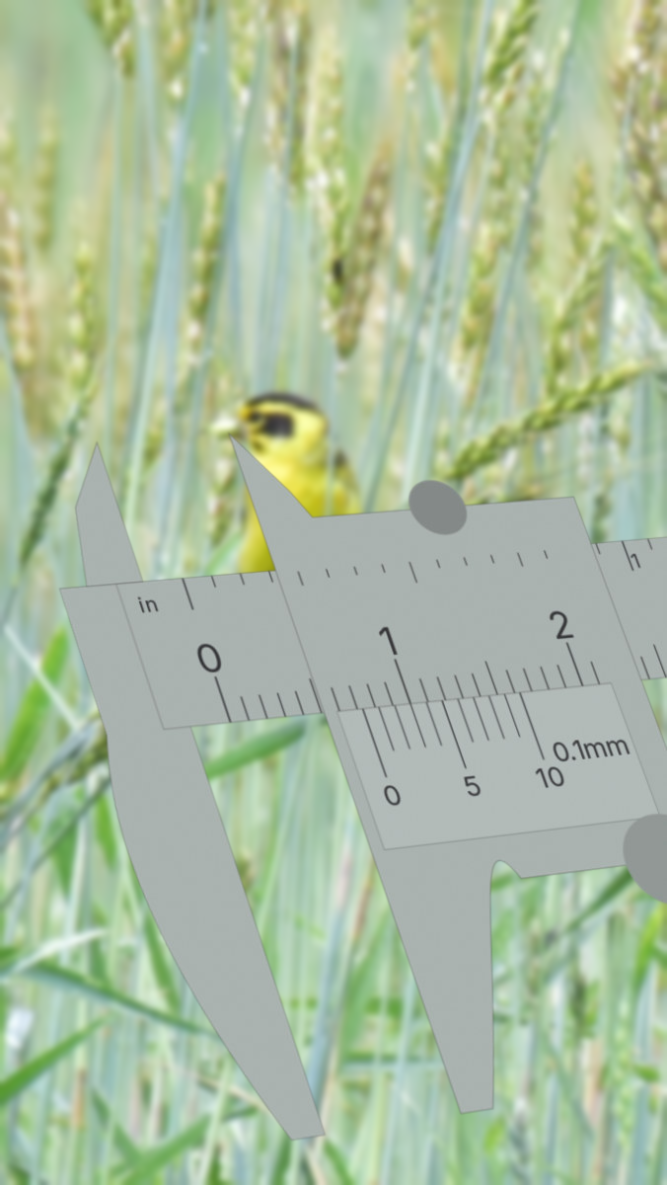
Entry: **7.3** mm
